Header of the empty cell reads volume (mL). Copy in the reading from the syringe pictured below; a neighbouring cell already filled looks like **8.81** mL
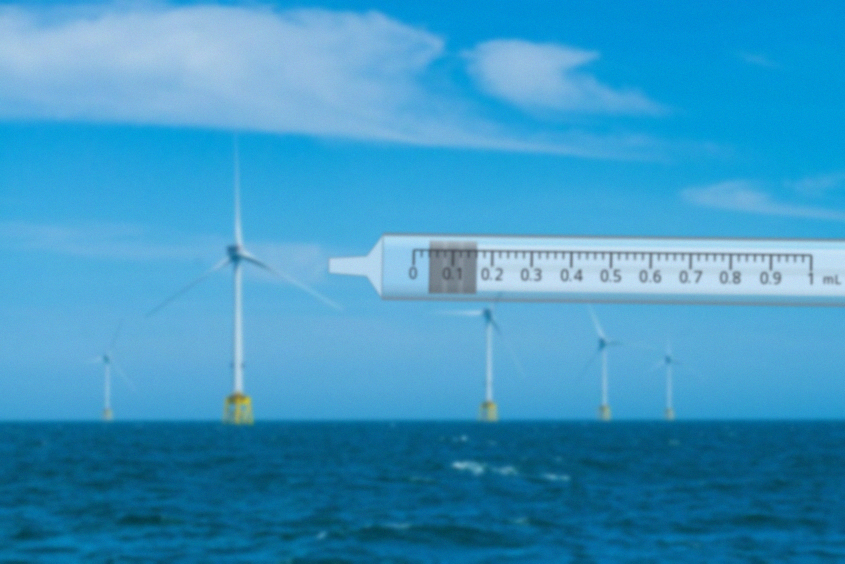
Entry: **0.04** mL
